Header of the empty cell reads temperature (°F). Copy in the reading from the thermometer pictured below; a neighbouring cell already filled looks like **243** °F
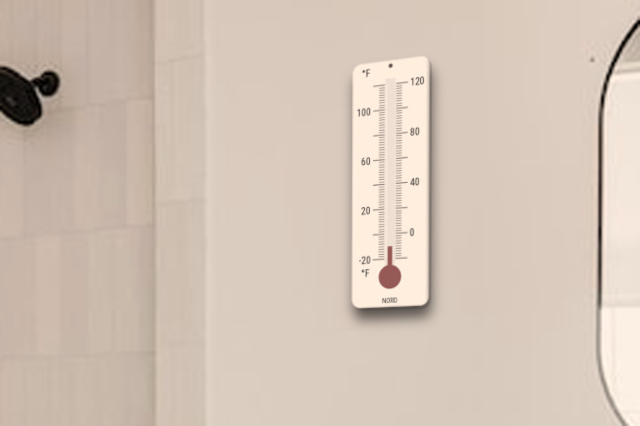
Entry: **-10** °F
